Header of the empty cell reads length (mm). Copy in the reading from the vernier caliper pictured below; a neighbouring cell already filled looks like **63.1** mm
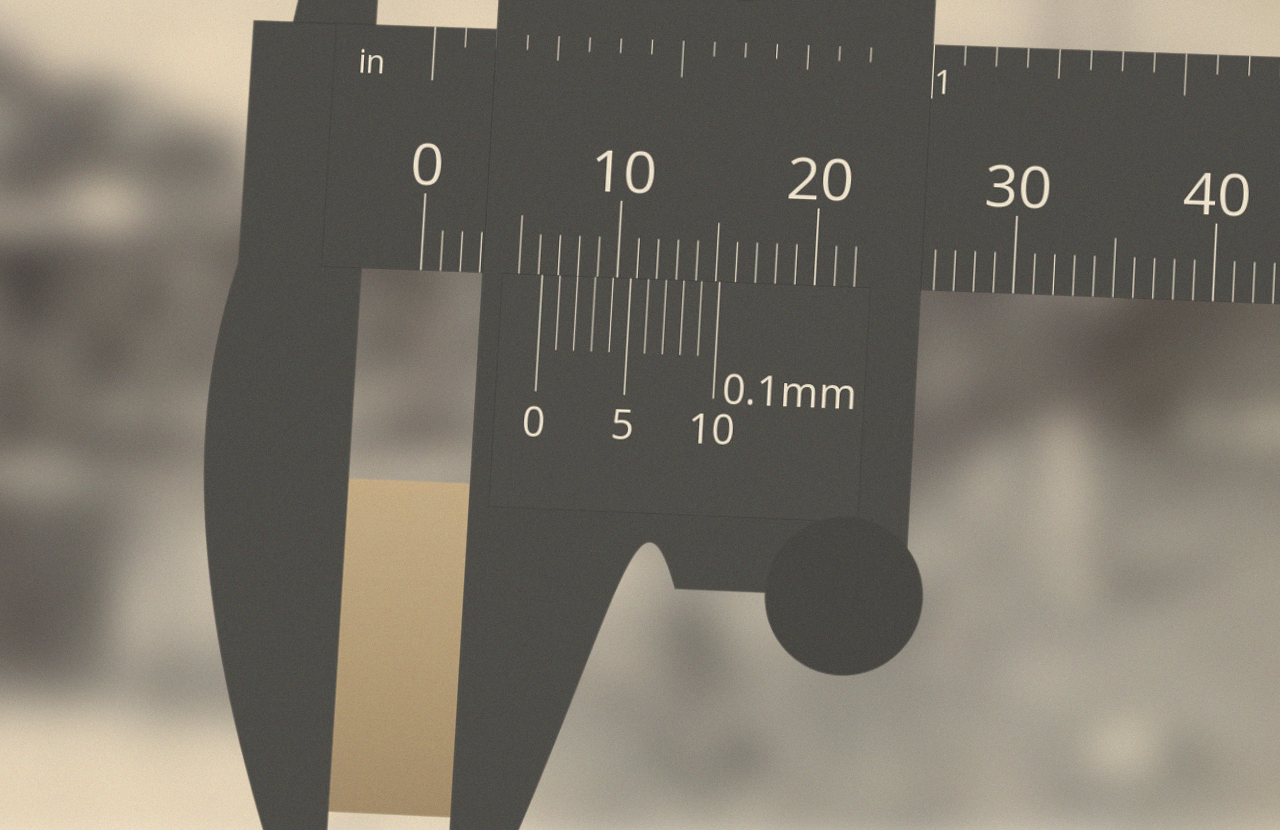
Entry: **6.2** mm
